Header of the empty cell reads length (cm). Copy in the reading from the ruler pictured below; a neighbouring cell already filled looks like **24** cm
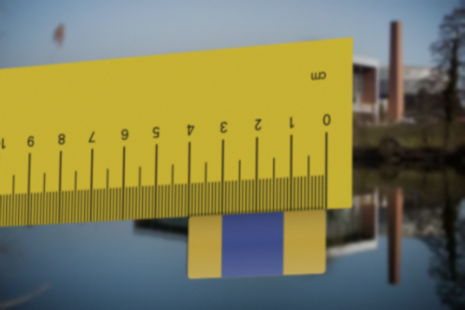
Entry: **4** cm
